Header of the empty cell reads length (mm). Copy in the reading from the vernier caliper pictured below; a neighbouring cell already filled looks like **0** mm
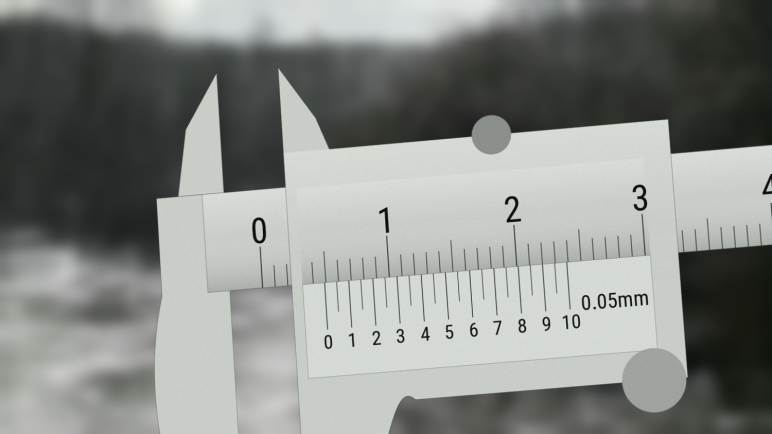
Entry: **4.9** mm
